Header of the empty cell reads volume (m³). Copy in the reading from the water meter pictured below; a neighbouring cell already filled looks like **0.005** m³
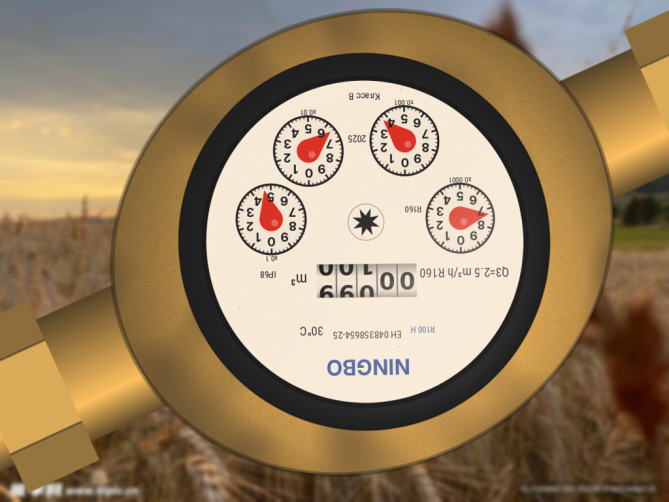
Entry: **99.4637** m³
